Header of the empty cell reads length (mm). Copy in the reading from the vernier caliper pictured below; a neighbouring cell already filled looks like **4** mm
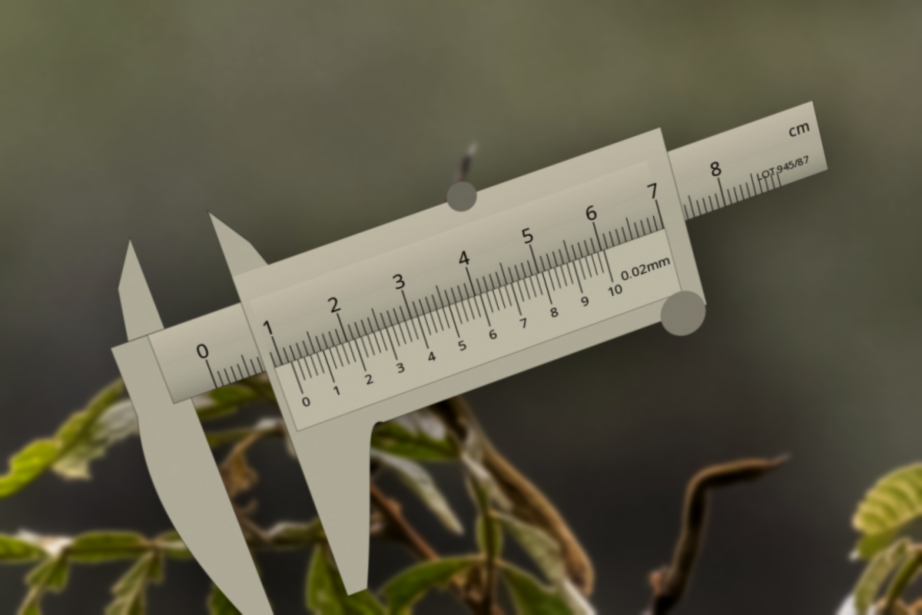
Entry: **11.4** mm
